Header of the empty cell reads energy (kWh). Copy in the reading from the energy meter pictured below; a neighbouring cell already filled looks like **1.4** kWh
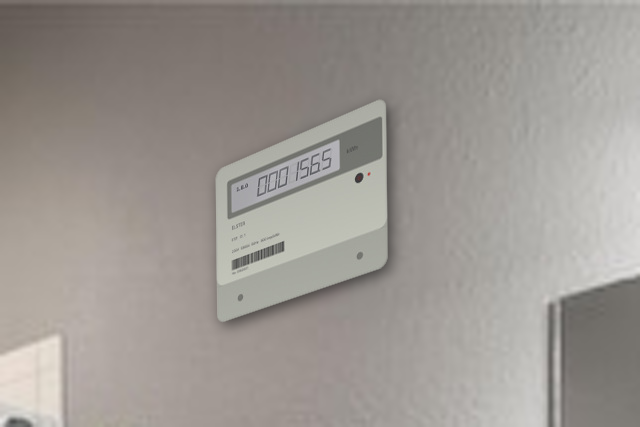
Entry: **156.5** kWh
